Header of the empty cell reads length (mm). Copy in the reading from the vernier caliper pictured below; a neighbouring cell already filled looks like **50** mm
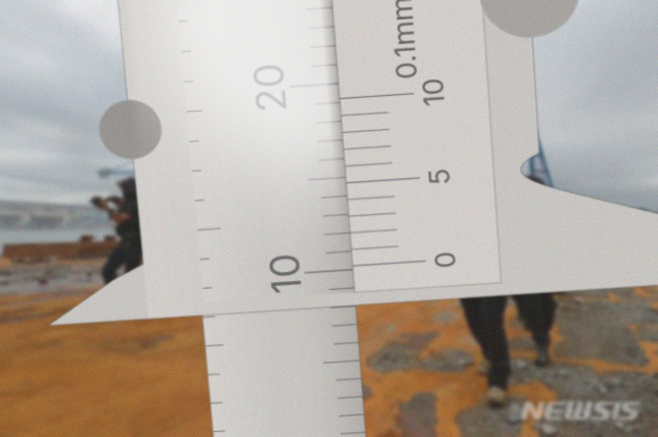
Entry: **10.2** mm
